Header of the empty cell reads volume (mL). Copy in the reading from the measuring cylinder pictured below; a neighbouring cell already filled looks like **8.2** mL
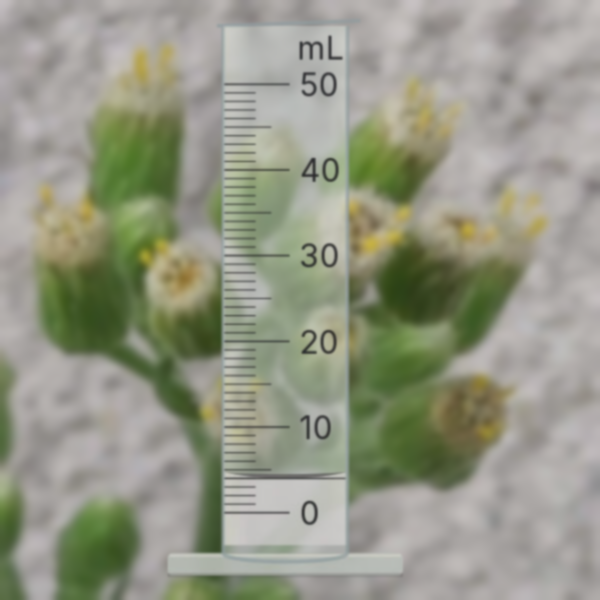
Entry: **4** mL
